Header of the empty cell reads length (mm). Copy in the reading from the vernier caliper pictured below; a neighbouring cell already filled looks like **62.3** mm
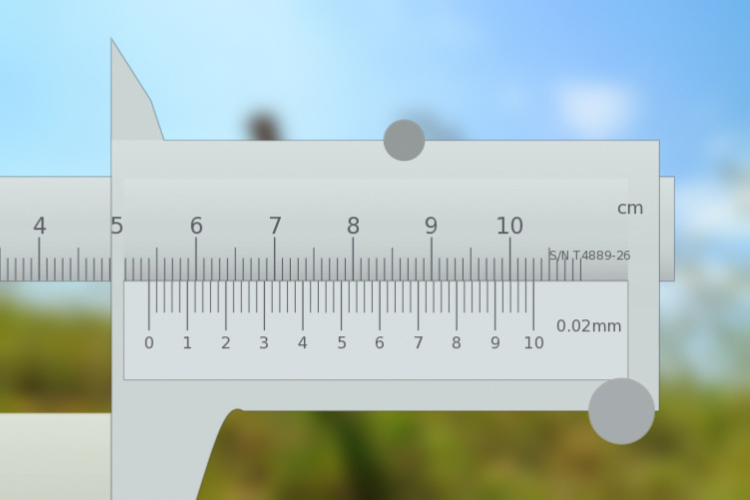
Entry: **54.0** mm
